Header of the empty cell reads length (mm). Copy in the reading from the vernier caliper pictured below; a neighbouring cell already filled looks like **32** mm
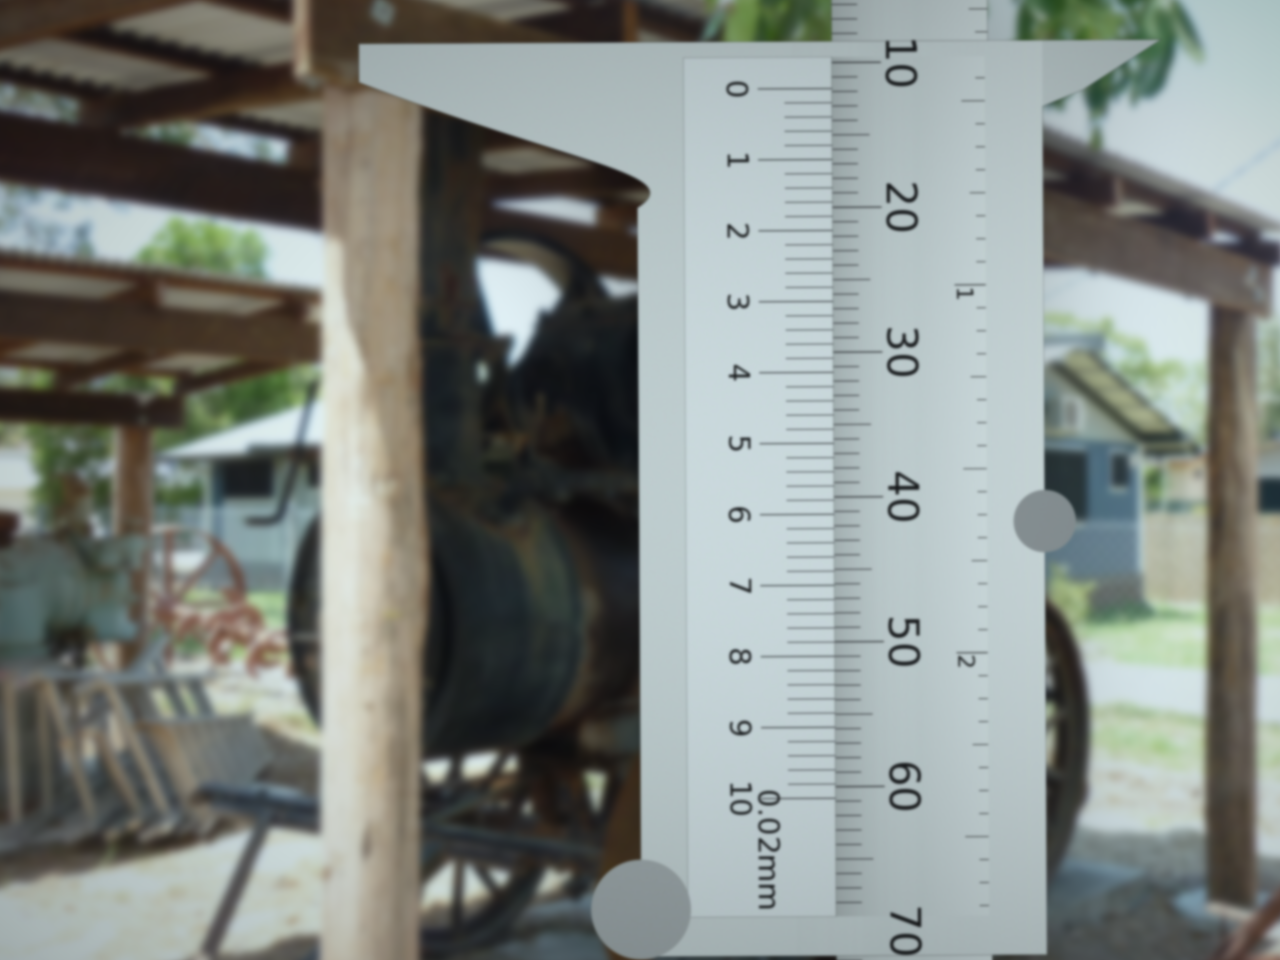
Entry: **11.8** mm
